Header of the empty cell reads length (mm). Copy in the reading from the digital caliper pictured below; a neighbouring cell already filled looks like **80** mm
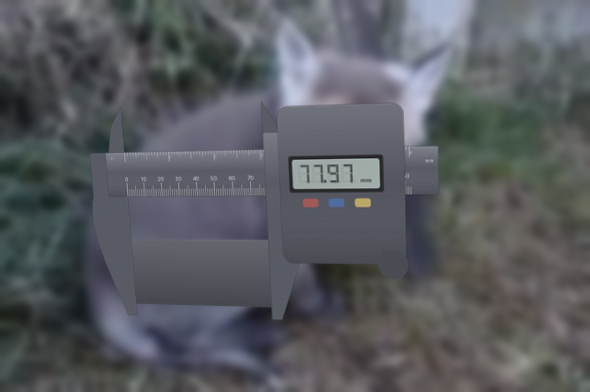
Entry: **77.97** mm
